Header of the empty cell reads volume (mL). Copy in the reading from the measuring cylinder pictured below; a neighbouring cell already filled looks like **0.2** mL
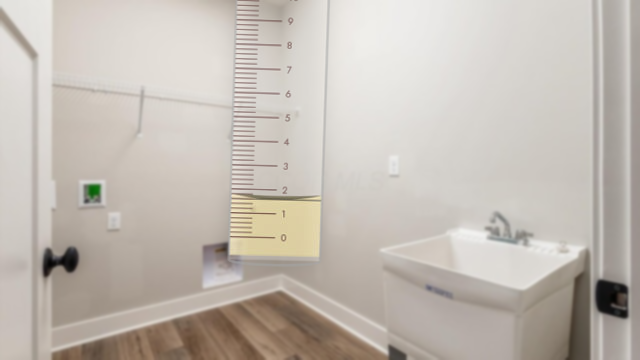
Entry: **1.6** mL
